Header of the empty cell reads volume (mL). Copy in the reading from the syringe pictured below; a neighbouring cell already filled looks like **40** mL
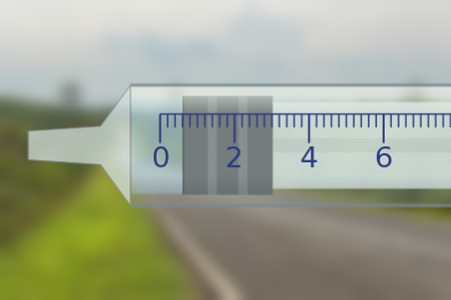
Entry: **0.6** mL
